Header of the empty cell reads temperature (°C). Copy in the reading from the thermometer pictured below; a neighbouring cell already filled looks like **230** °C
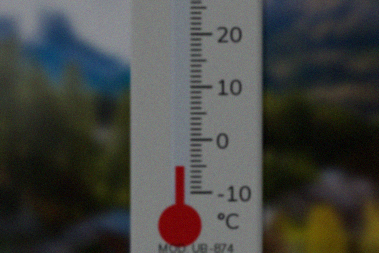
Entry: **-5** °C
